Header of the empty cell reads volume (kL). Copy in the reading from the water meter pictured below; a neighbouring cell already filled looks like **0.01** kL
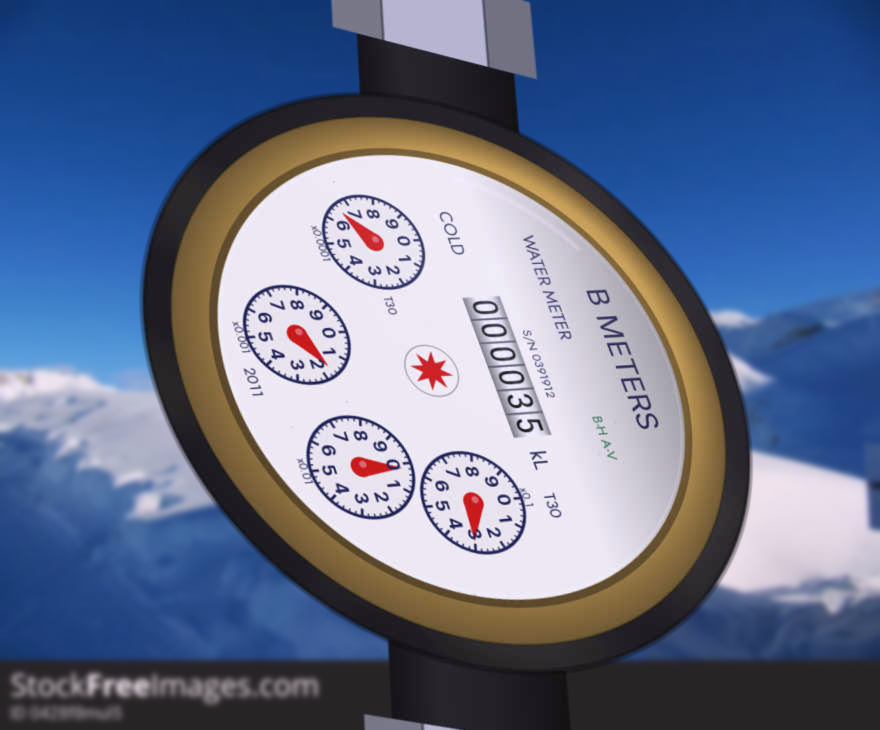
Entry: **35.3016** kL
